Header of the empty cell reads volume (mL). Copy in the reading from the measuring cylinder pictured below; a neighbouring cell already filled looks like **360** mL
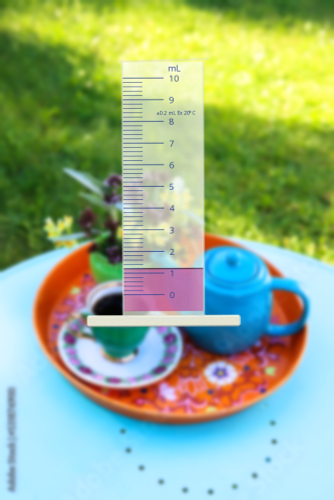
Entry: **1.2** mL
